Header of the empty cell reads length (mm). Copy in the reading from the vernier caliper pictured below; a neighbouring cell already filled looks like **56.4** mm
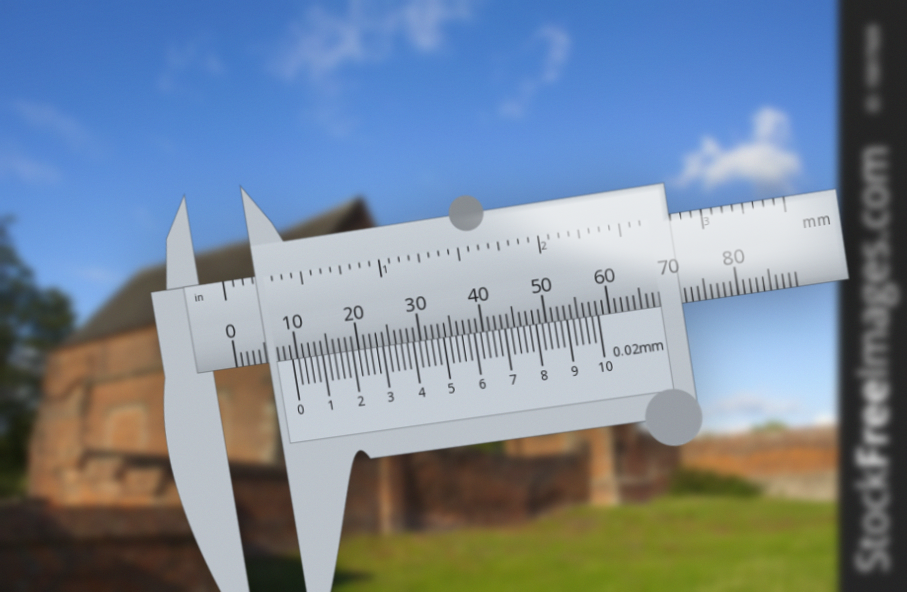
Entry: **9.2** mm
